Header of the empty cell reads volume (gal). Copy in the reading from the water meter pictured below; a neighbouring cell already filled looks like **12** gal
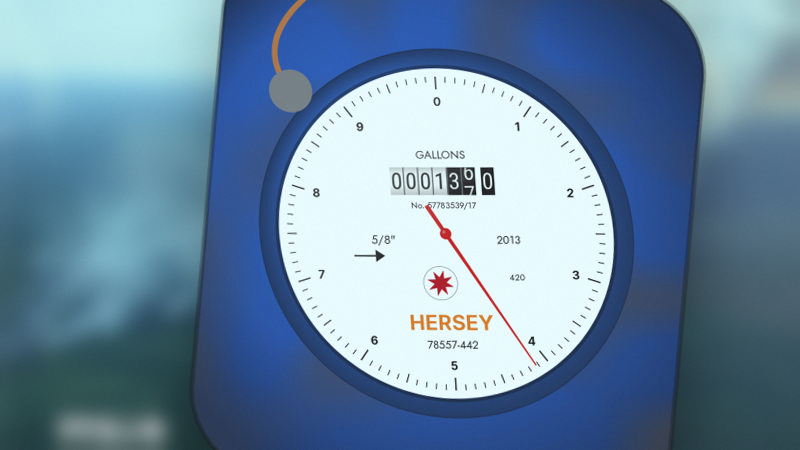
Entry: **1364.1** gal
